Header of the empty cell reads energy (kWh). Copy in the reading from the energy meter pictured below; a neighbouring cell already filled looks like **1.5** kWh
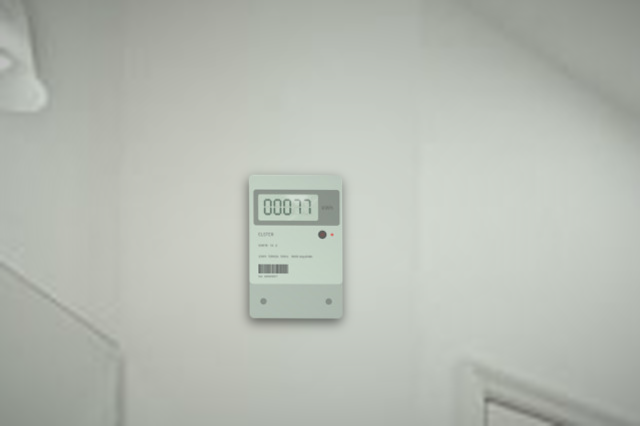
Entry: **77** kWh
